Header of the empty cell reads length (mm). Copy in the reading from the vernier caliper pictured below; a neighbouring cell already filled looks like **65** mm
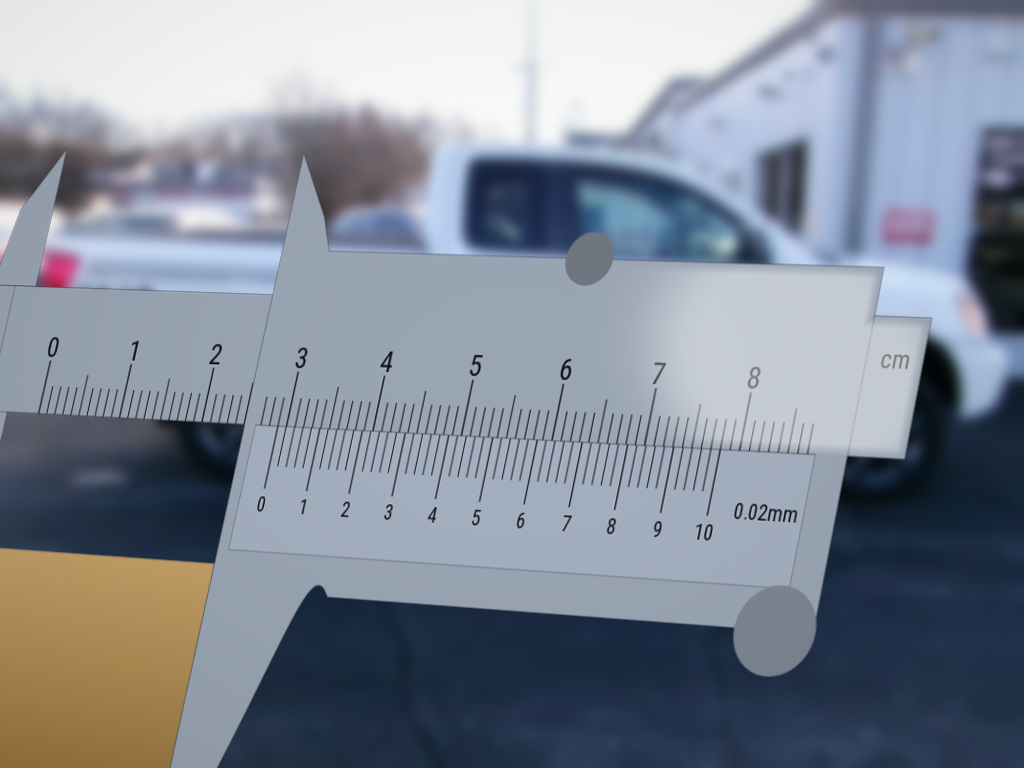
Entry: **29.0** mm
